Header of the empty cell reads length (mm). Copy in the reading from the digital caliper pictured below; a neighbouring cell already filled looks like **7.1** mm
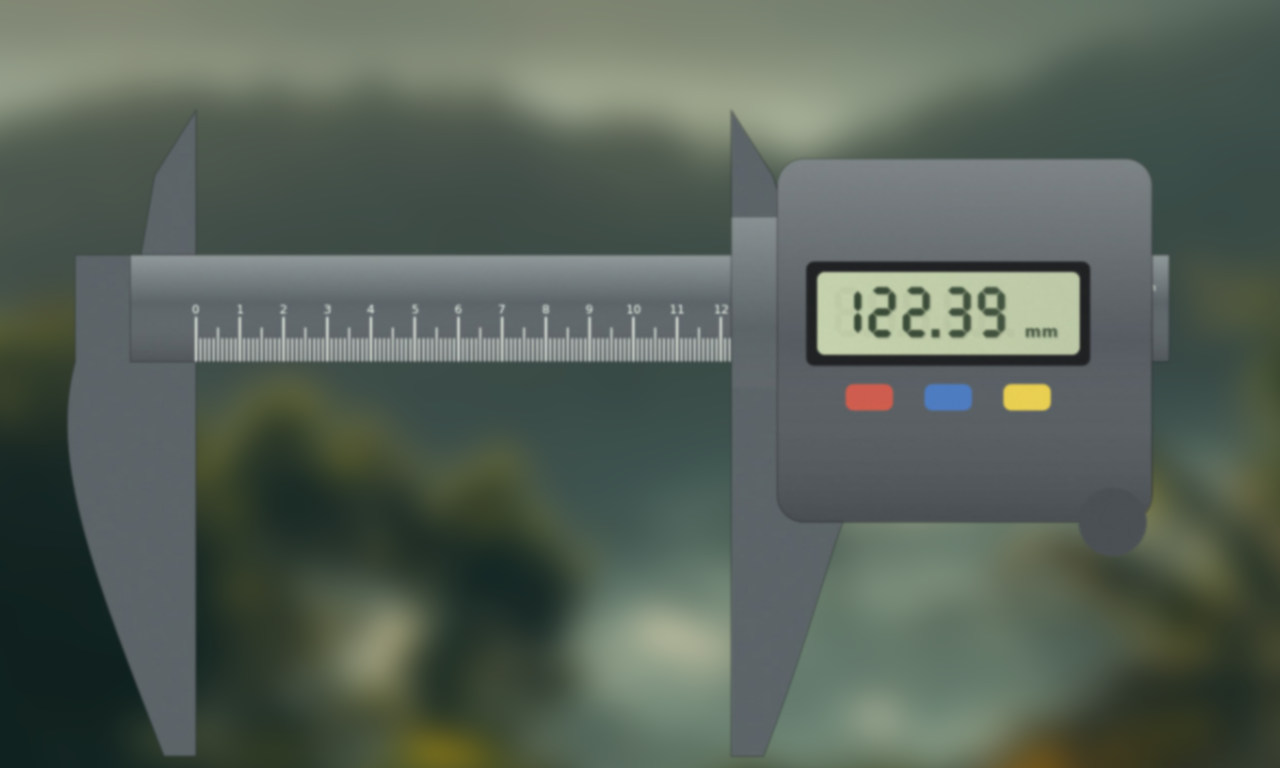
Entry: **122.39** mm
